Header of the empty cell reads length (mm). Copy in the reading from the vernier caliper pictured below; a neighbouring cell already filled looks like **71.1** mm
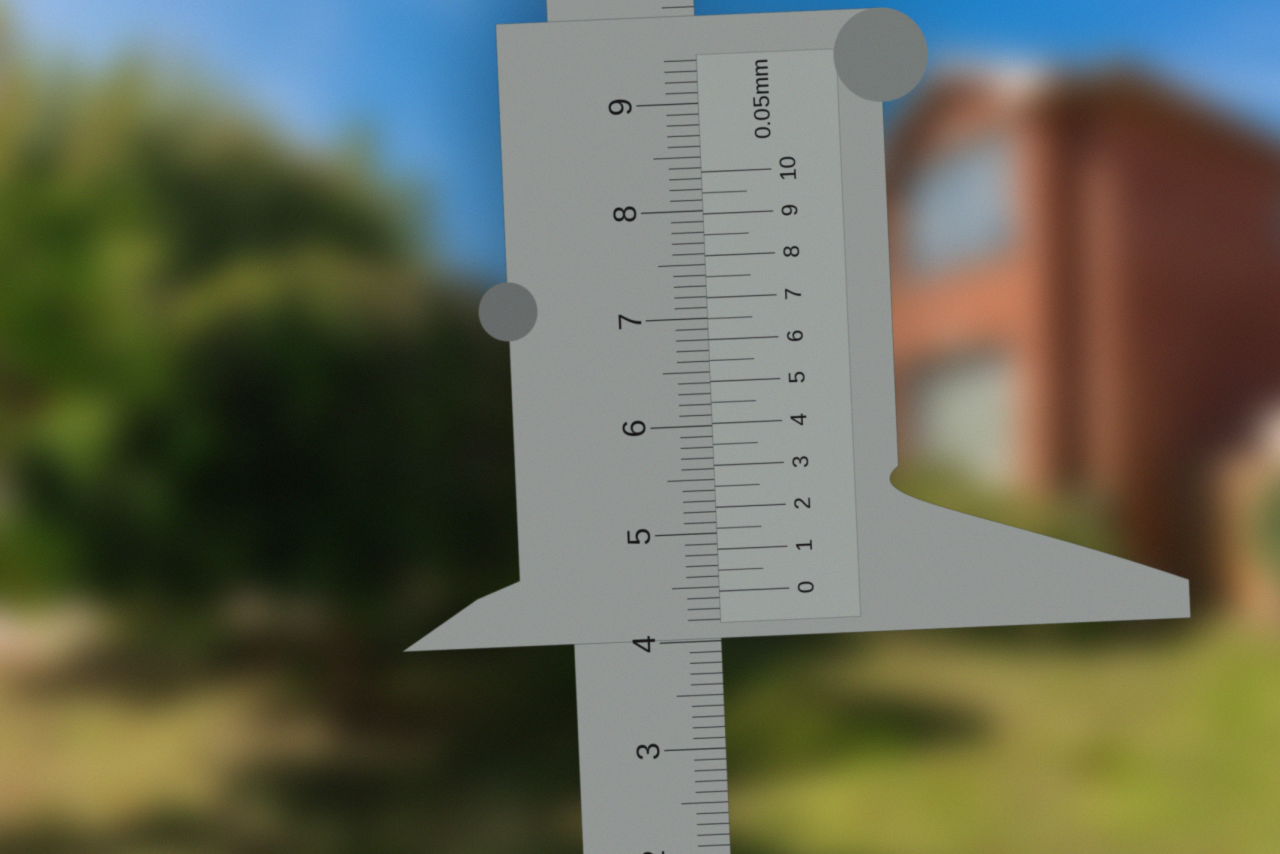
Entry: **44.6** mm
